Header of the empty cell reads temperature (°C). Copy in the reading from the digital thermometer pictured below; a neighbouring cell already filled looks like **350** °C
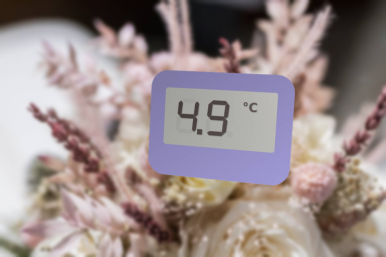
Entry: **4.9** °C
